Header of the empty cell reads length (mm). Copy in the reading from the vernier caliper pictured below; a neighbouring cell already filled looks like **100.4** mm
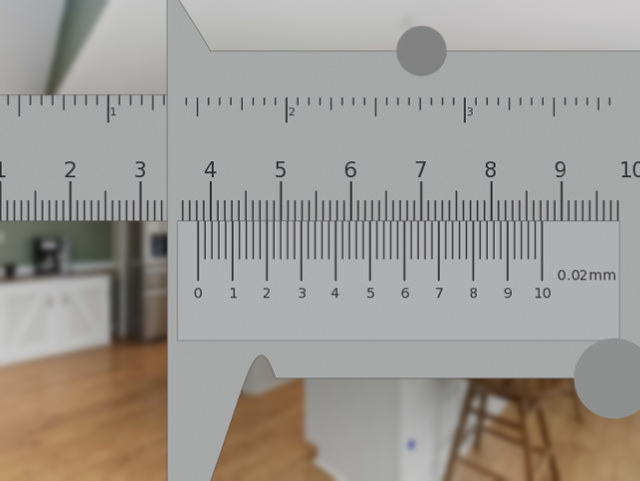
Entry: **38.2** mm
